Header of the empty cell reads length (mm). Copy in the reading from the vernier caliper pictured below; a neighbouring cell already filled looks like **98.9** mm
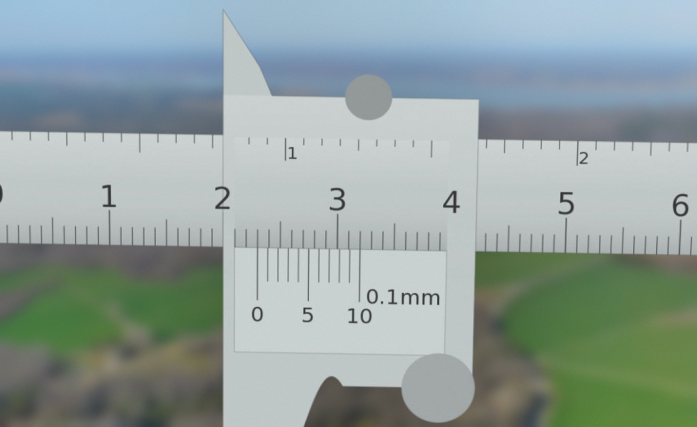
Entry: **23.0** mm
